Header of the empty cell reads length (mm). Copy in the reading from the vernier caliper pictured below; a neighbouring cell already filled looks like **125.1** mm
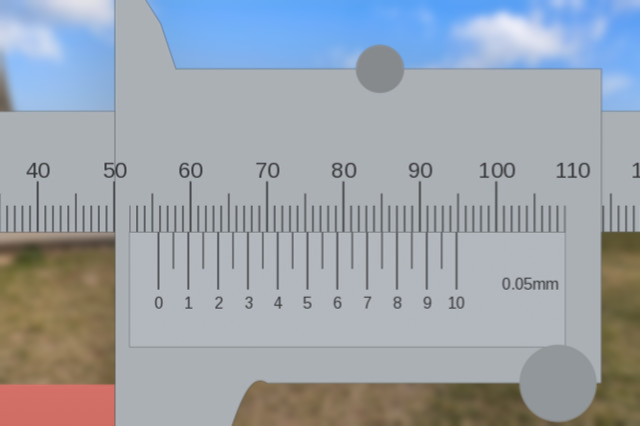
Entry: **55.8** mm
